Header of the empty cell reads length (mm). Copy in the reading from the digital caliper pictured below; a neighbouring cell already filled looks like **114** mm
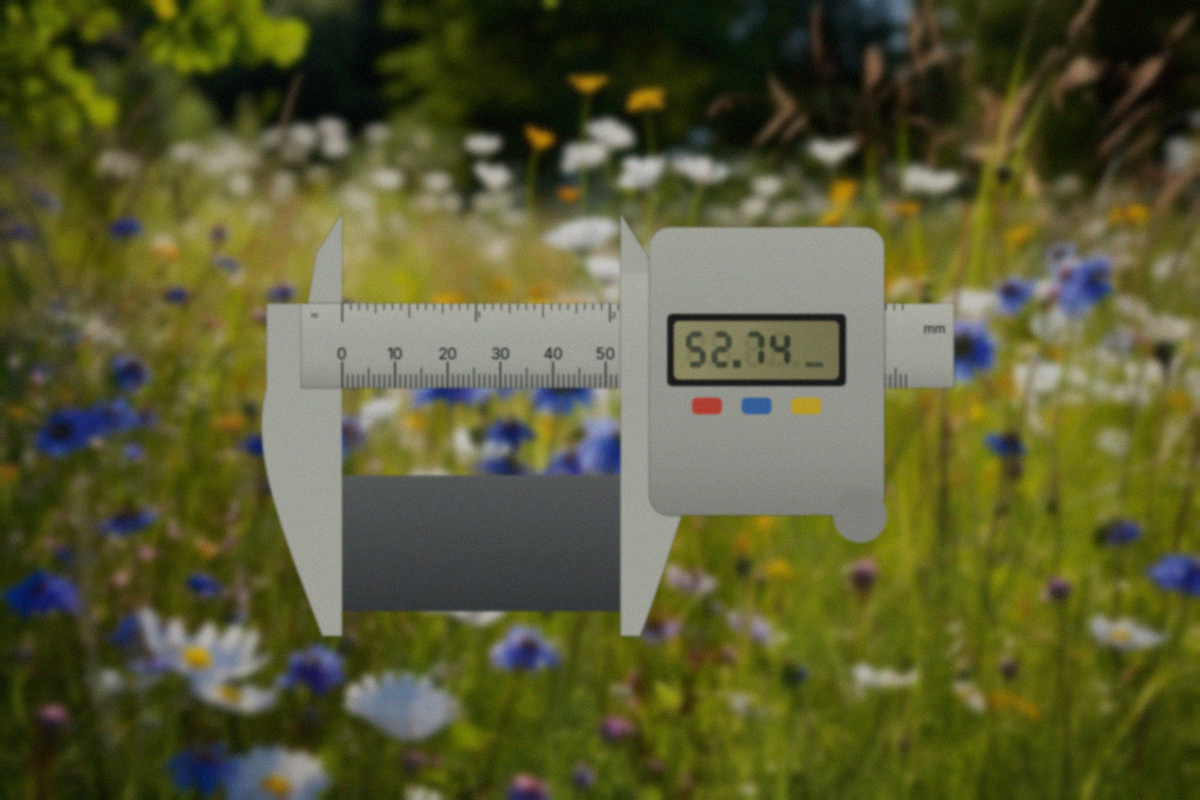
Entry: **52.74** mm
